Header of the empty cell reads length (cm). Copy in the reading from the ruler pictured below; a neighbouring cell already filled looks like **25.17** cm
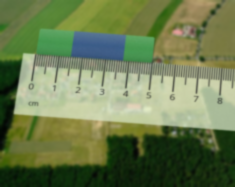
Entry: **5** cm
